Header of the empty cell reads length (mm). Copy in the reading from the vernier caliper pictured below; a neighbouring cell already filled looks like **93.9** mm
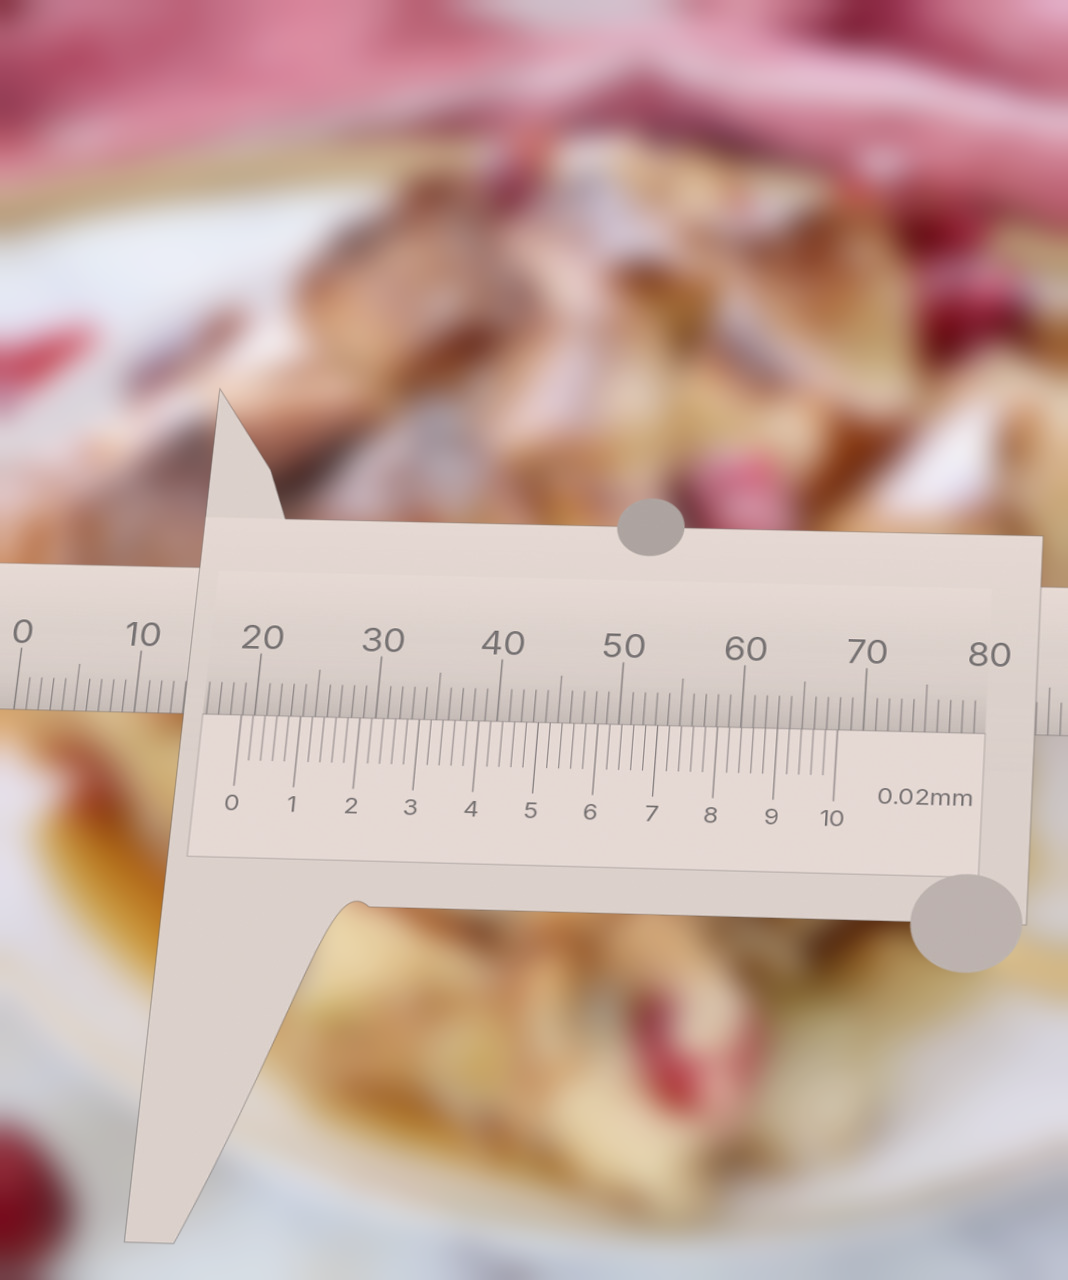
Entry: **18.9** mm
